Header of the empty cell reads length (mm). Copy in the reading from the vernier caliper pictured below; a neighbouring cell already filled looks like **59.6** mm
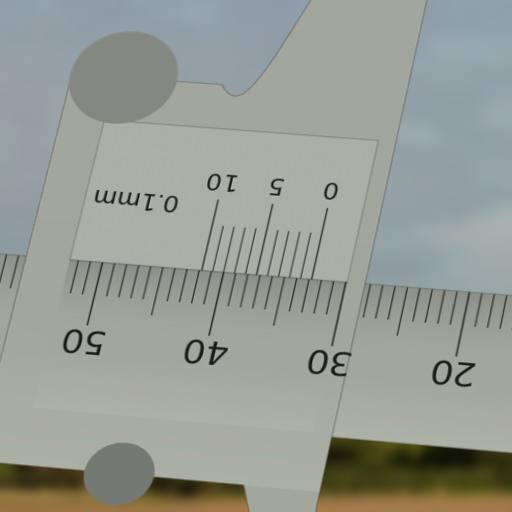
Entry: **32.8** mm
